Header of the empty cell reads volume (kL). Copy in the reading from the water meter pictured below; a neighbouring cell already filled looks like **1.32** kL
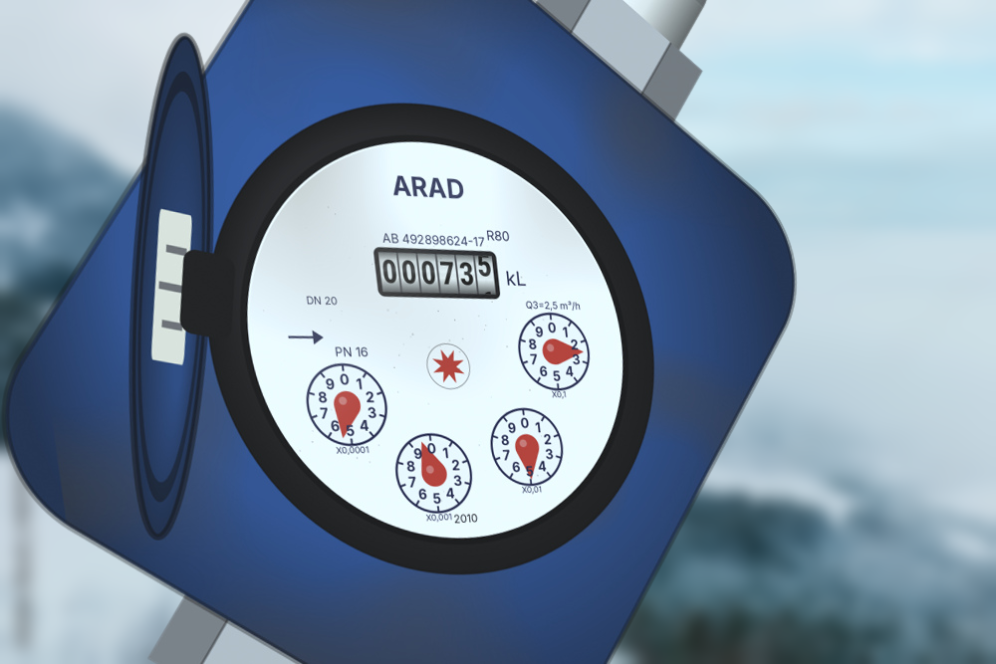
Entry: **735.2495** kL
